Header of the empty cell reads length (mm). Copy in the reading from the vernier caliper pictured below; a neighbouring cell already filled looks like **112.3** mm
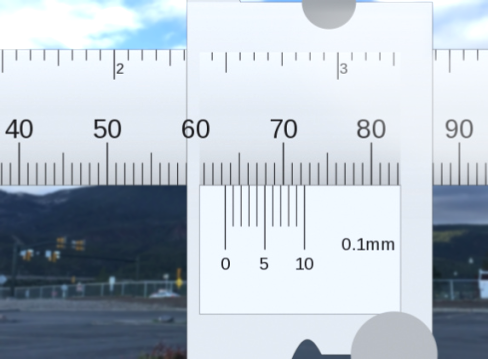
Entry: **63.4** mm
